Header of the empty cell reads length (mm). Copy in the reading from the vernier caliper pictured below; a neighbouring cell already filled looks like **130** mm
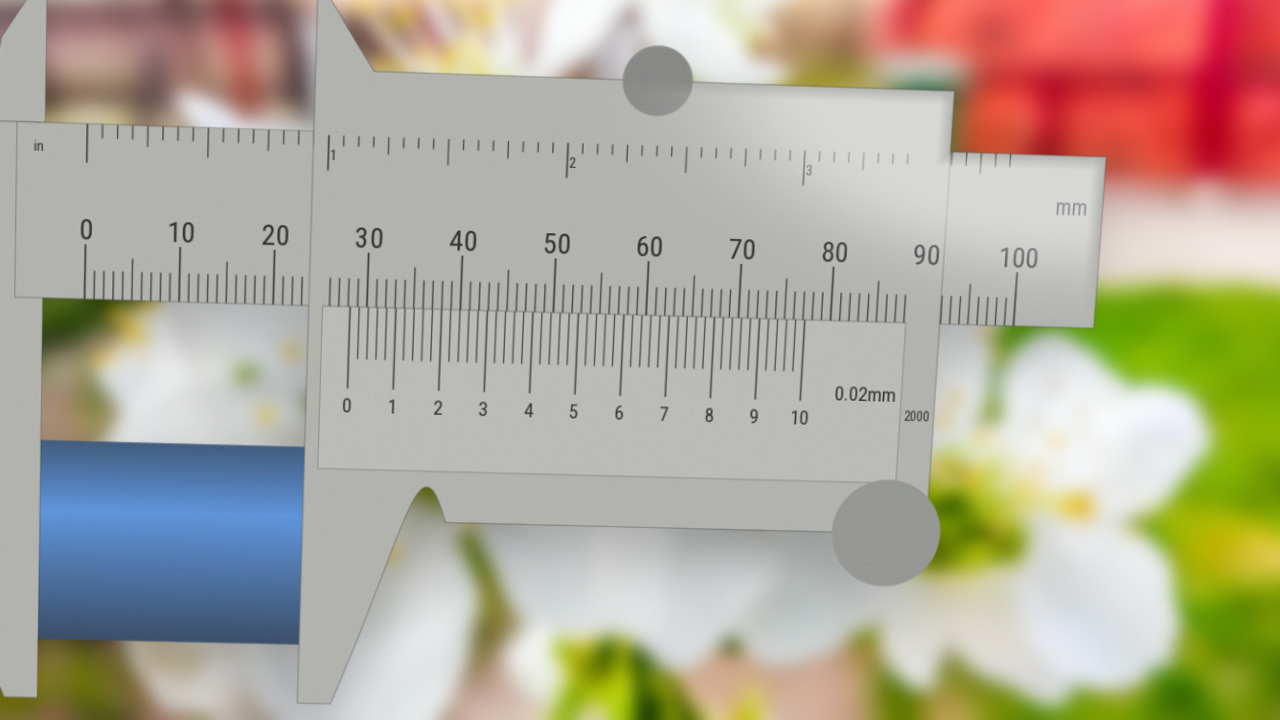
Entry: **28.2** mm
